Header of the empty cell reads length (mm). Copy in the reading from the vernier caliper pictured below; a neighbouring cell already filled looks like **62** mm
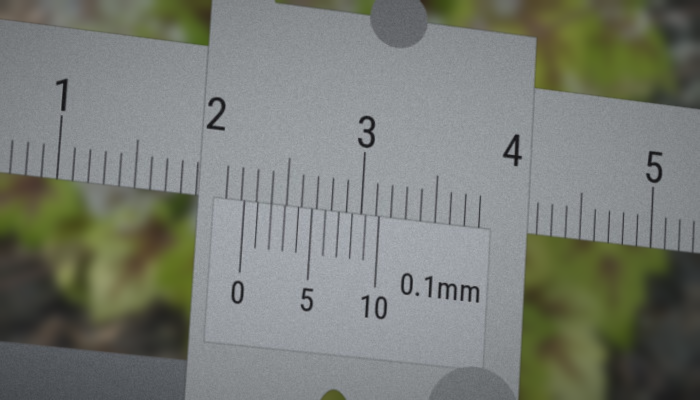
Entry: **22.2** mm
